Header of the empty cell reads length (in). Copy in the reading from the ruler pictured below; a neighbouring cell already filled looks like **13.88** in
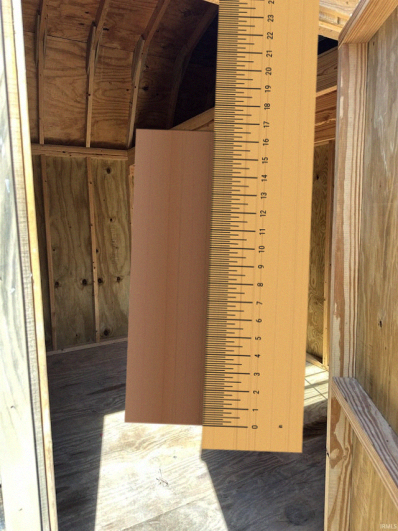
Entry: **16.5** in
